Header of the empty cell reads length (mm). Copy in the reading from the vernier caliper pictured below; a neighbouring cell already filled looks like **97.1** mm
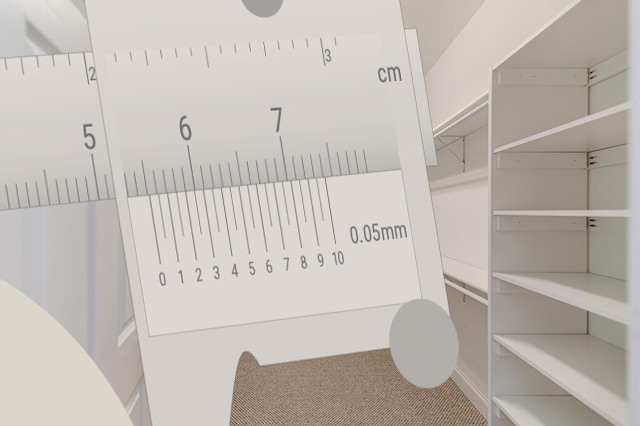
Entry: **55.2** mm
